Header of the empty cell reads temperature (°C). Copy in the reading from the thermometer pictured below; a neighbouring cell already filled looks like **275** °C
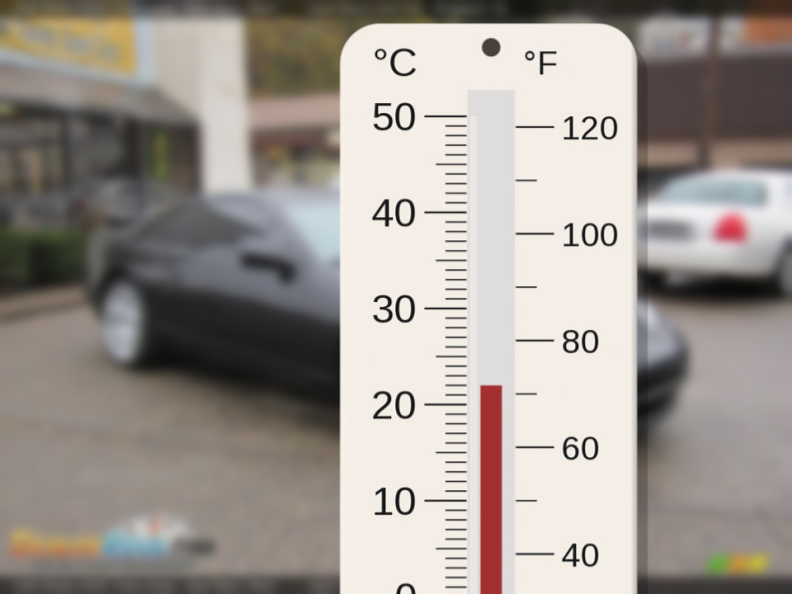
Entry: **22** °C
